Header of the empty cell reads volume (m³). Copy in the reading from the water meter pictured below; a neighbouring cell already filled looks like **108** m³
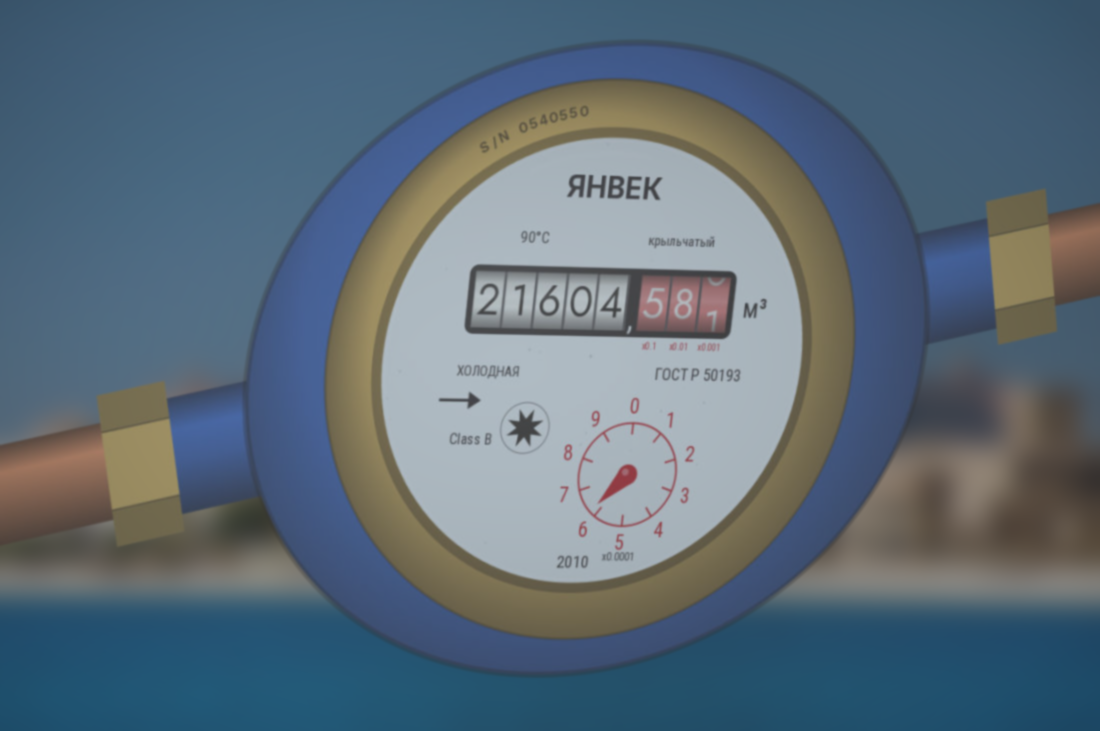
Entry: **21604.5806** m³
